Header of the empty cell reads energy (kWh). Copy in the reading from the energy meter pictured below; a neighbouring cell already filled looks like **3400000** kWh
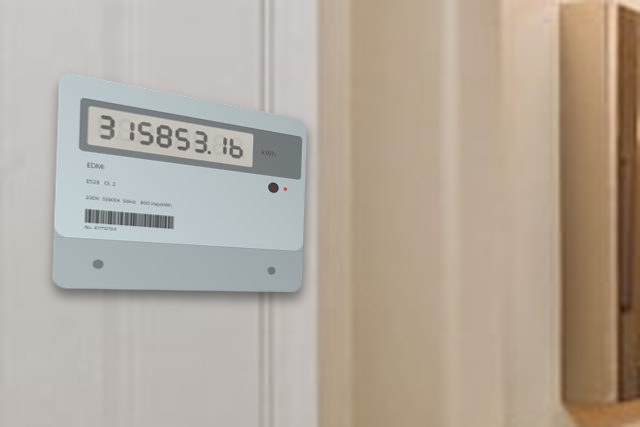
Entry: **315853.16** kWh
